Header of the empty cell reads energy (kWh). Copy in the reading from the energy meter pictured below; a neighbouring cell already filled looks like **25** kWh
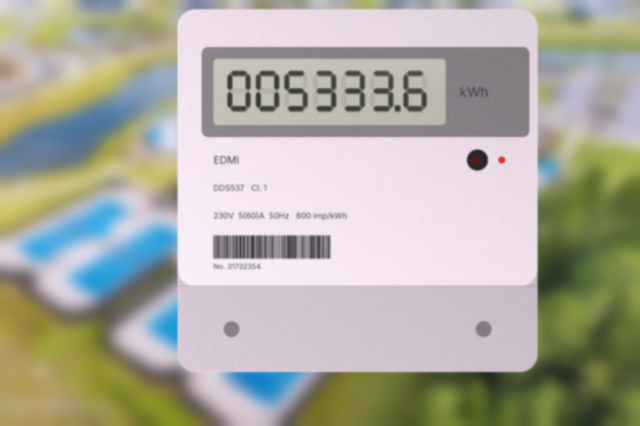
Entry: **5333.6** kWh
